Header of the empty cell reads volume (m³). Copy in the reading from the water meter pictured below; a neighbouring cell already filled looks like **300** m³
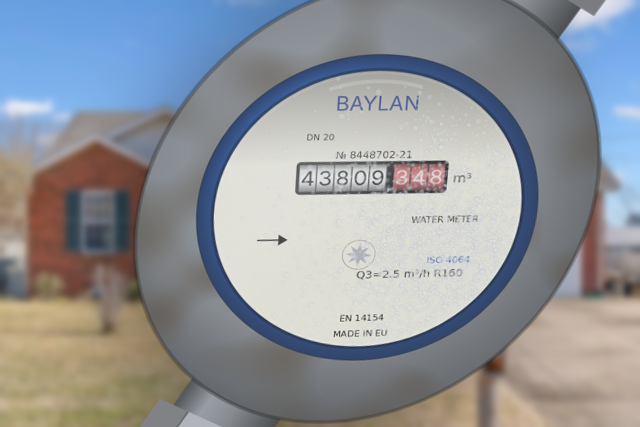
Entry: **43809.348** m³
